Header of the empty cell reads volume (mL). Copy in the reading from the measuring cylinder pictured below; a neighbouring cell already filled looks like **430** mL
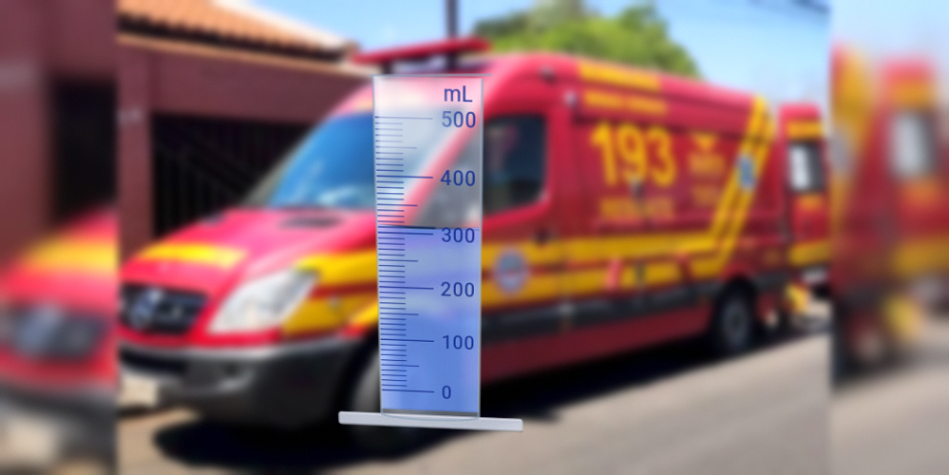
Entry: **310** mL
